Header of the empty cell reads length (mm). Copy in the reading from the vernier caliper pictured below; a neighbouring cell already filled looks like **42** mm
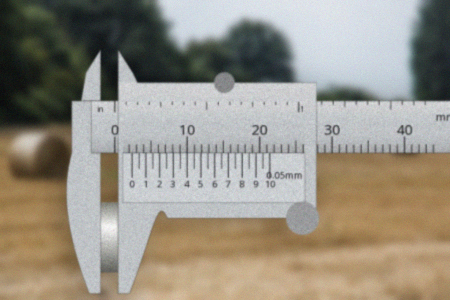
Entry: **2.4** mm
